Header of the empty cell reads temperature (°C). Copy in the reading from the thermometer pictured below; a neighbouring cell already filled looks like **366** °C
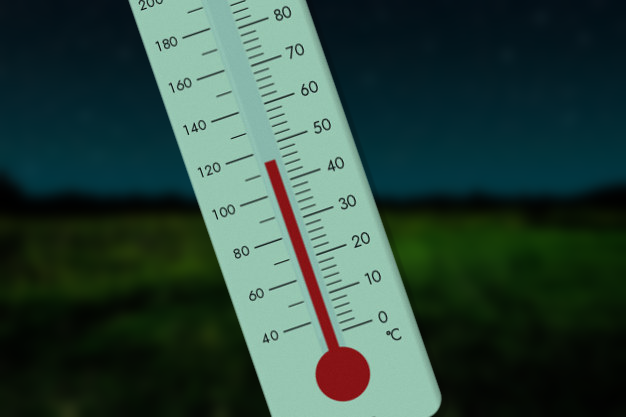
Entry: **46** °C
